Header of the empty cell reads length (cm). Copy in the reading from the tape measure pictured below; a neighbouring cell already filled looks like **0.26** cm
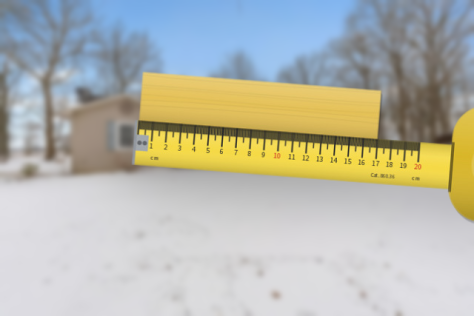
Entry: **17** cm
